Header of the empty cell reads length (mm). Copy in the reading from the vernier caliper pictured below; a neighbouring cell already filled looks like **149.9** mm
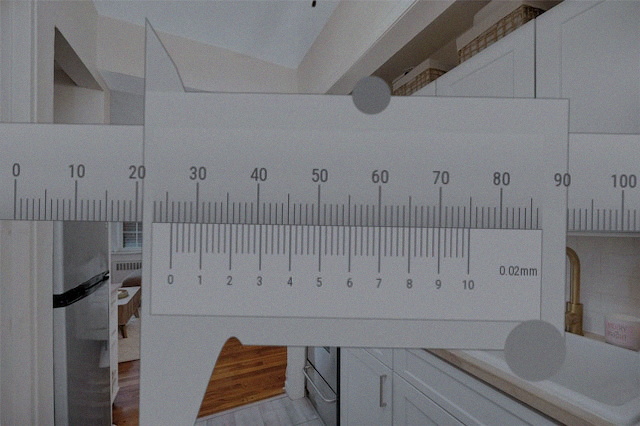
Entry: **25.8** mm
